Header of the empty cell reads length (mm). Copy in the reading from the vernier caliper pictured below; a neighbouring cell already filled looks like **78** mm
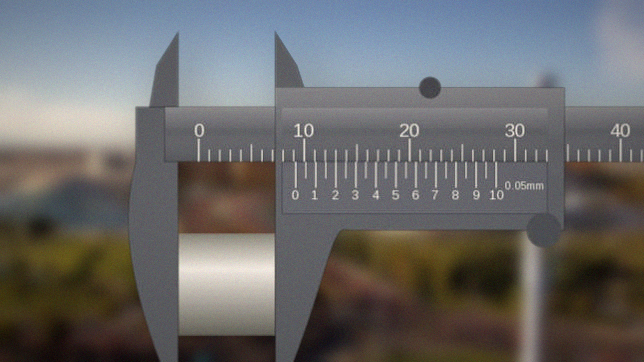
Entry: **9.2** mm
